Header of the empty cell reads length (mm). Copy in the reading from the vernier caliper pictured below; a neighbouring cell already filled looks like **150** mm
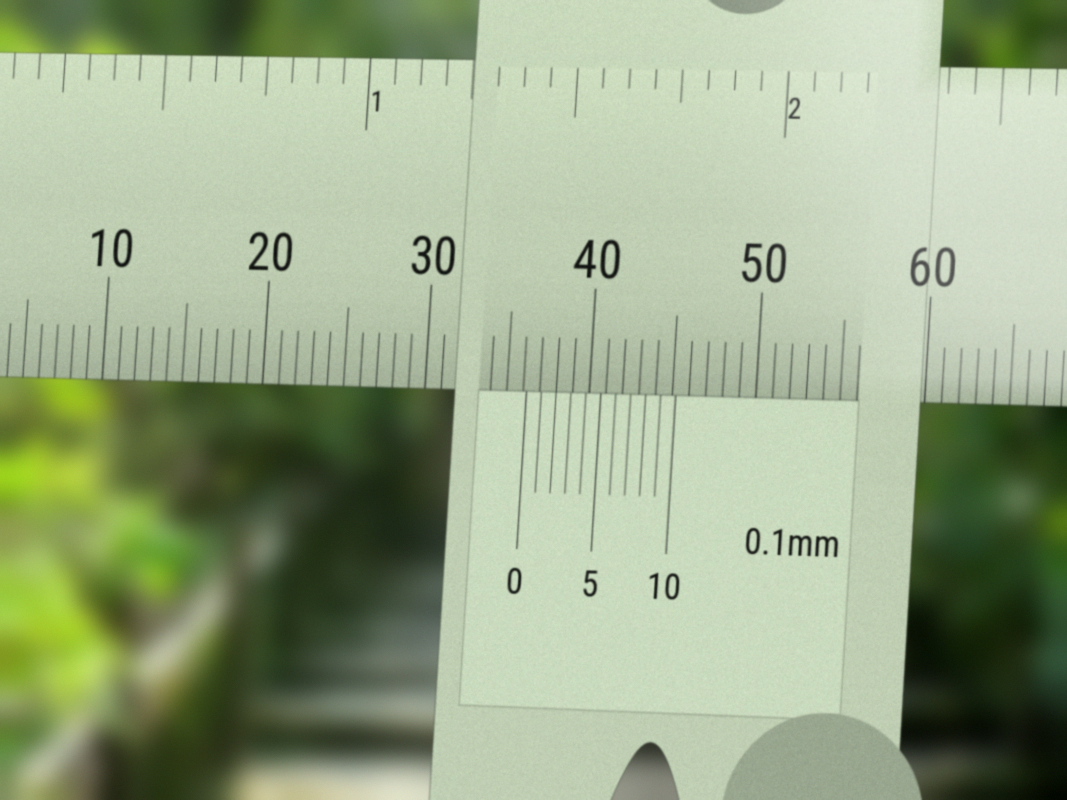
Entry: **36.2** mm
